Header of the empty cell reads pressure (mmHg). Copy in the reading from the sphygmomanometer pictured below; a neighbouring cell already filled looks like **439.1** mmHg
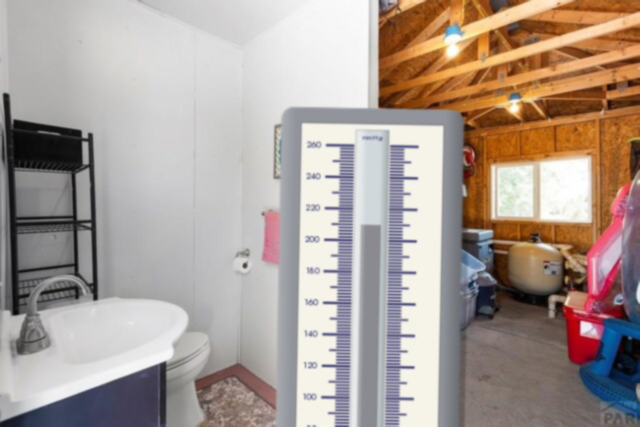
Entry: **210** mmHg
